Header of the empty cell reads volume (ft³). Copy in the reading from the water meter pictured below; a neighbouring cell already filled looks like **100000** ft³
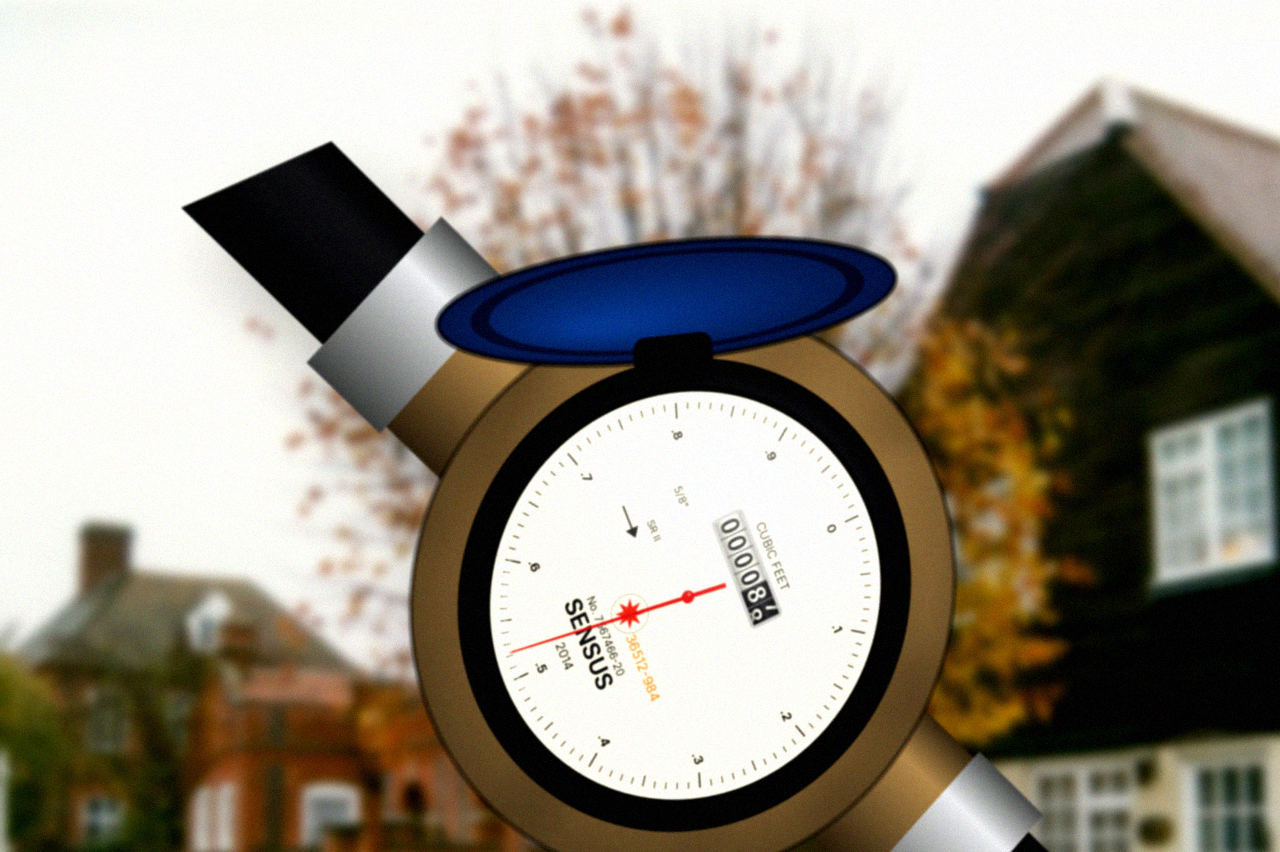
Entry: **87.52** ft³
